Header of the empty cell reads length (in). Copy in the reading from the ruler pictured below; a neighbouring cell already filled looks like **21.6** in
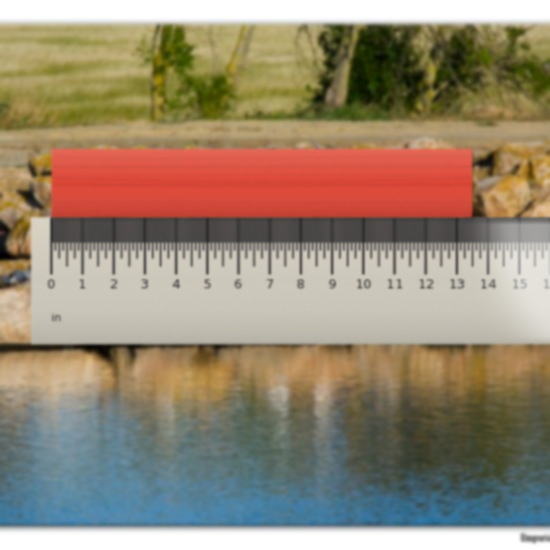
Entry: **13.5** in
